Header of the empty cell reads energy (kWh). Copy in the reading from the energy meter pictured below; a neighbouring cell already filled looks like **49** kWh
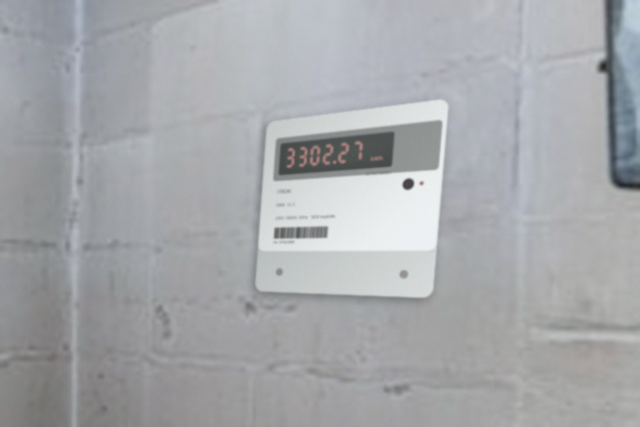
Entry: **3302.27** kWh
